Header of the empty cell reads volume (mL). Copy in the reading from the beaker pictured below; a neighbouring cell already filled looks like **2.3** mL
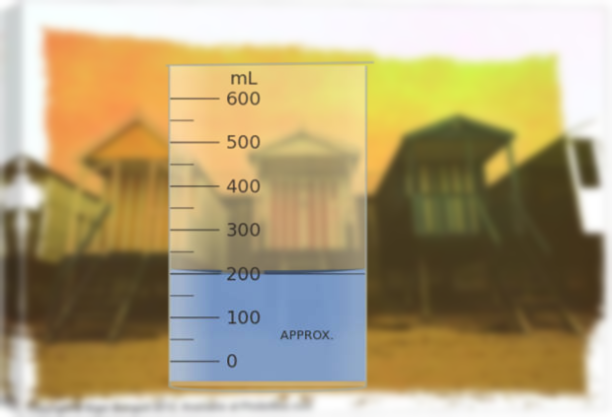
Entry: **200** mL
